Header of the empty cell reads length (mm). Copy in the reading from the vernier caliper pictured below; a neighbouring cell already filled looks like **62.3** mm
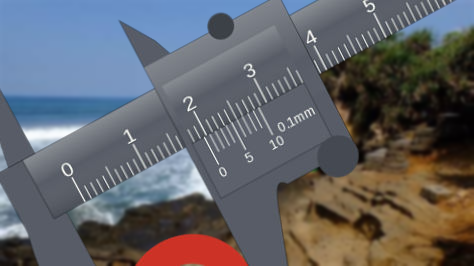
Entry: **19.6** mm
